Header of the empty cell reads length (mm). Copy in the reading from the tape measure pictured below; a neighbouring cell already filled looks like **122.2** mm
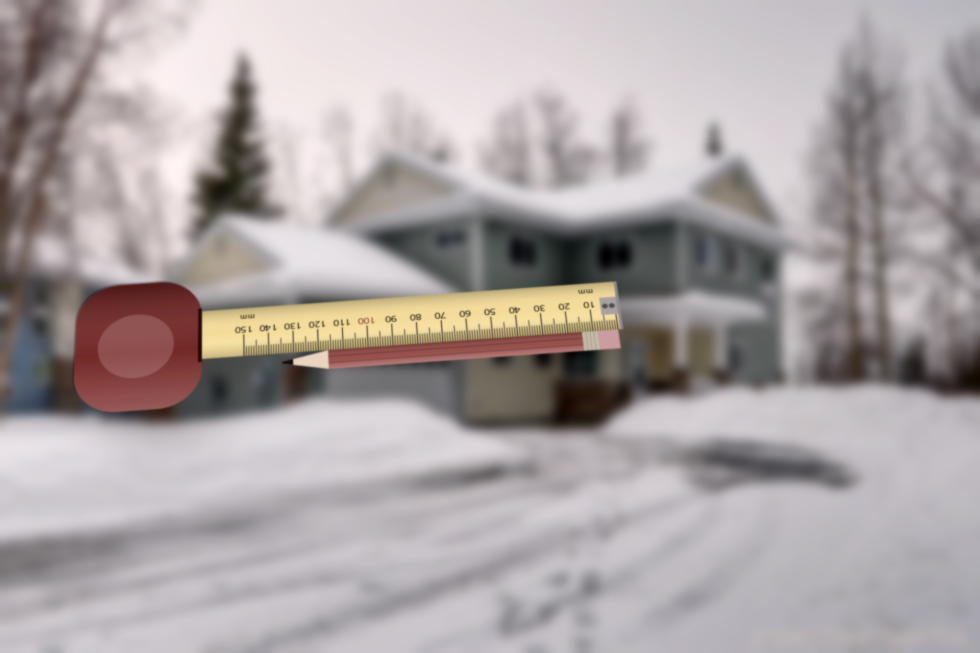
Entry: **135** mm
